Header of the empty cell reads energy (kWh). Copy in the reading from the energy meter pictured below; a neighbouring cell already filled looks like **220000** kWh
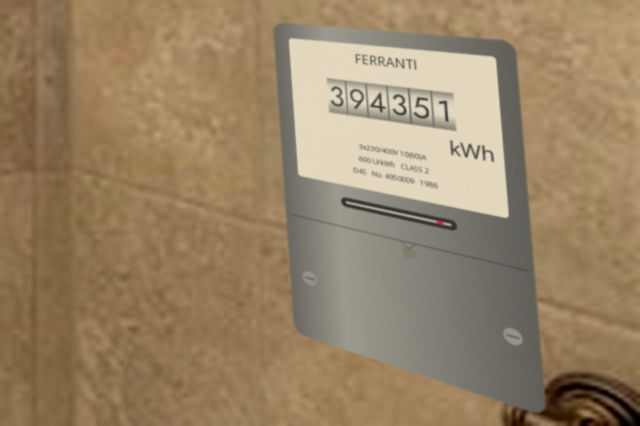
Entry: **394351** kWh
